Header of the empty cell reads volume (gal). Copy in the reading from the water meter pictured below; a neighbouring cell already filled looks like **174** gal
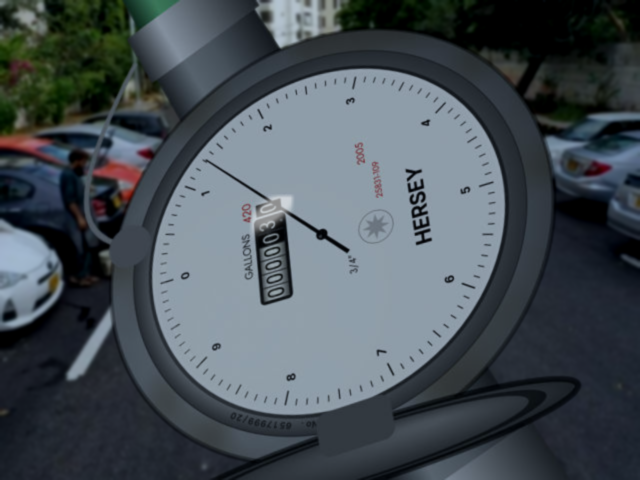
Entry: **31.3** gal
